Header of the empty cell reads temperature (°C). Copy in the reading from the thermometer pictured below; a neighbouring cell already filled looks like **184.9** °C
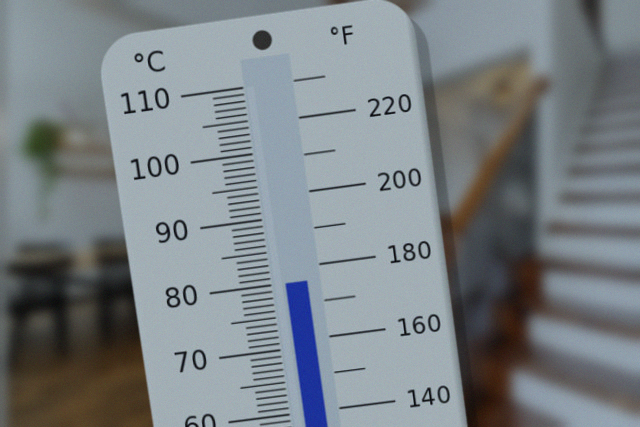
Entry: **80** °C
